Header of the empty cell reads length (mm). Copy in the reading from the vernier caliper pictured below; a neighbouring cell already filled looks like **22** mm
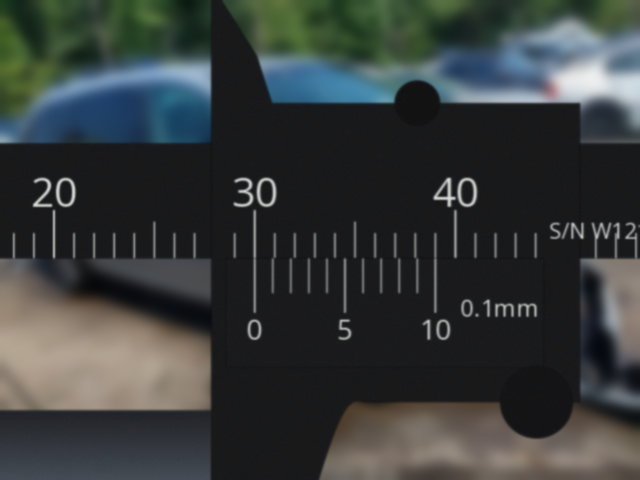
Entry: **30.0** mm
